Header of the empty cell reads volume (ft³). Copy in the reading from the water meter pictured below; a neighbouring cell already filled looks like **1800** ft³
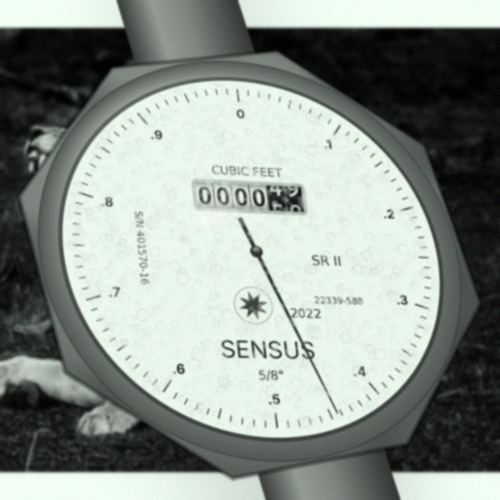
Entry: **49.44** ft³
